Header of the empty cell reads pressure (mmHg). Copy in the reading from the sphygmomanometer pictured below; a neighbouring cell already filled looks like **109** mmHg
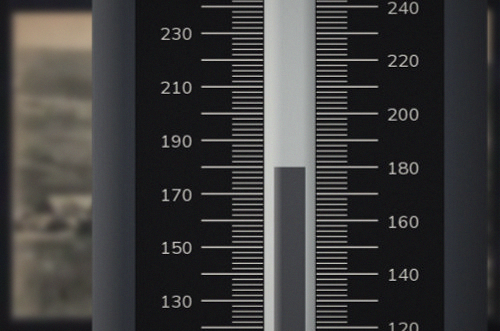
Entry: **180** mmHg
